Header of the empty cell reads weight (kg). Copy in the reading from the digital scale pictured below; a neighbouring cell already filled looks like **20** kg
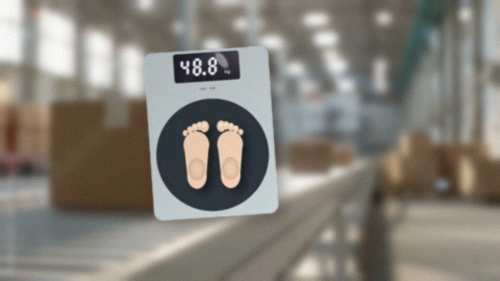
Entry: **48.8** kg
